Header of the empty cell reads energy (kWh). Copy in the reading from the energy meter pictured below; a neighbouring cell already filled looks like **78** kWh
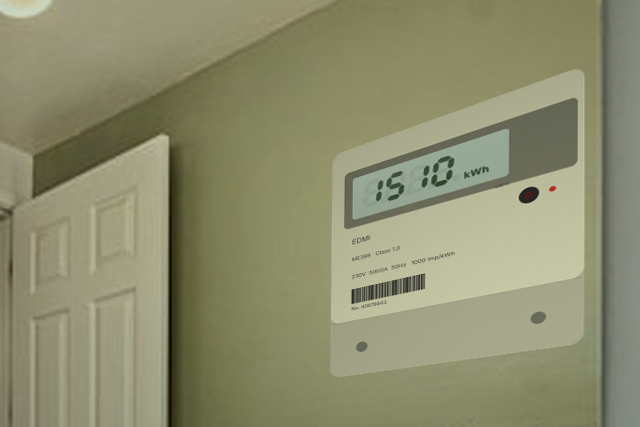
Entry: **1510** kWh
